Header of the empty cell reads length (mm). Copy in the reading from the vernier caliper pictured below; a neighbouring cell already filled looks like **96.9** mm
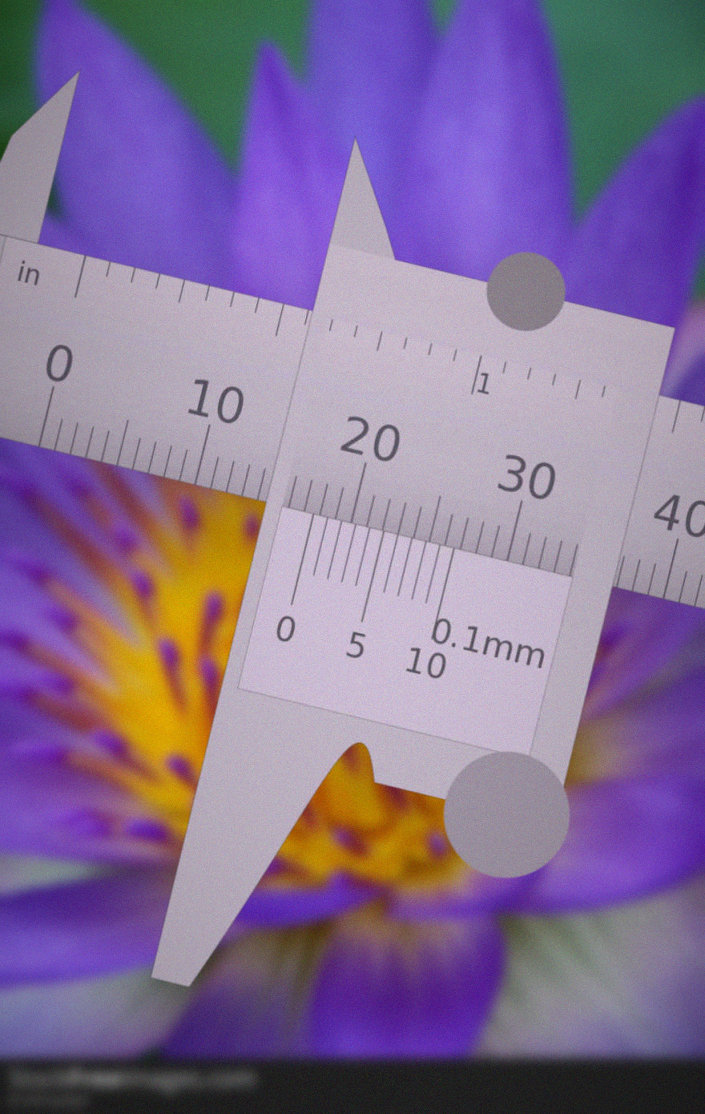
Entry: **17.6** mm
